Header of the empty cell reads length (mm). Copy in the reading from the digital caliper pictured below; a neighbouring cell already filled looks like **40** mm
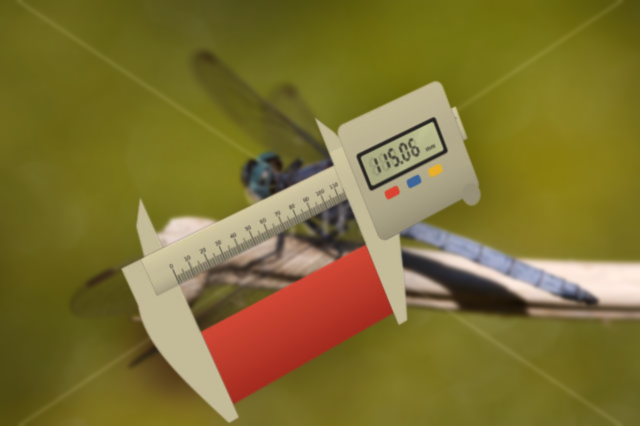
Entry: **115.06** mm
